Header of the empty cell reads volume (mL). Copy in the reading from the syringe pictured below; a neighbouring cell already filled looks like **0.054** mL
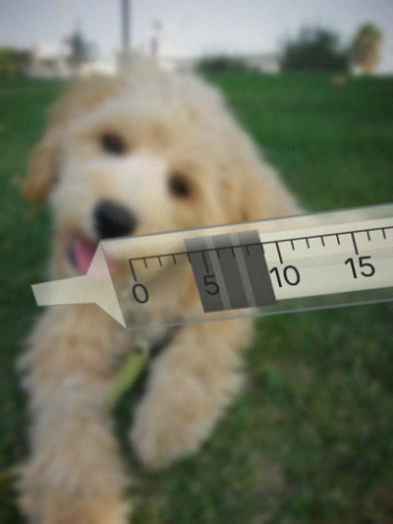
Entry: **4** mL
